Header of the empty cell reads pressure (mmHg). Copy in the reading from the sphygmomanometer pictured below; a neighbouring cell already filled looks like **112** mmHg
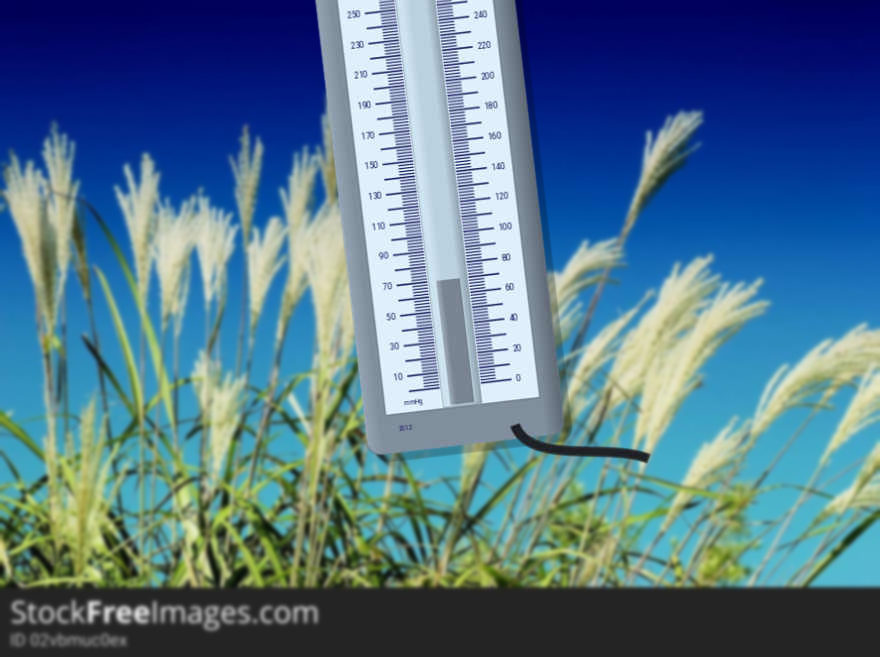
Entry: **70** mmHg
